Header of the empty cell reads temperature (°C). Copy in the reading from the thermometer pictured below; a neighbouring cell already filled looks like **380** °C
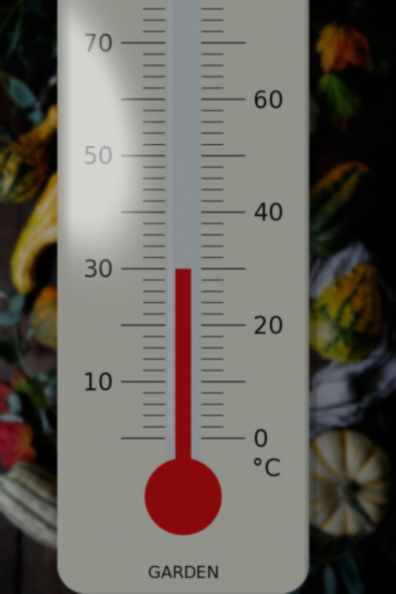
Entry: **30** °C
